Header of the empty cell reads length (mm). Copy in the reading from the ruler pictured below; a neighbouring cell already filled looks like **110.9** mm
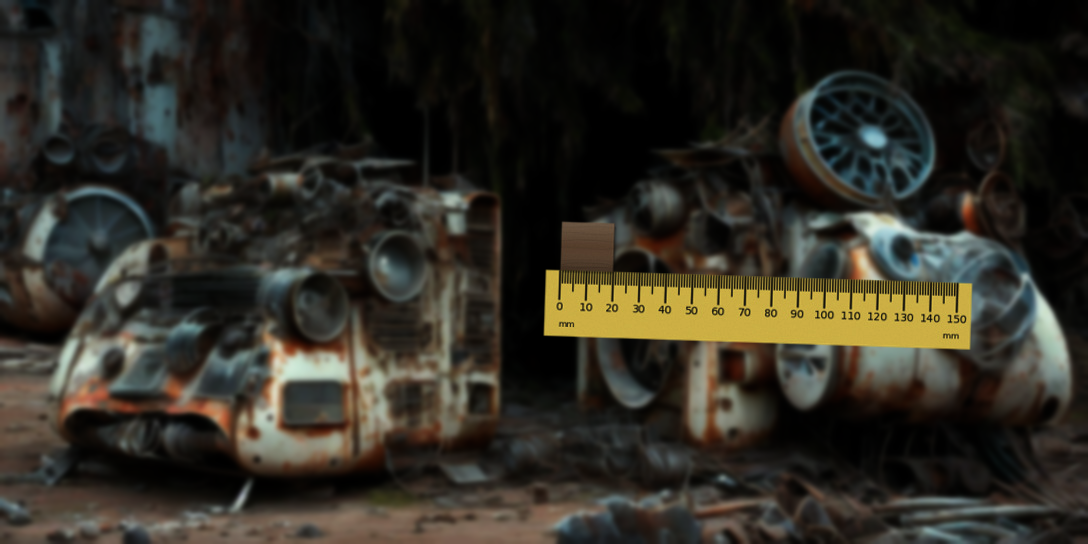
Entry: **20** mm
